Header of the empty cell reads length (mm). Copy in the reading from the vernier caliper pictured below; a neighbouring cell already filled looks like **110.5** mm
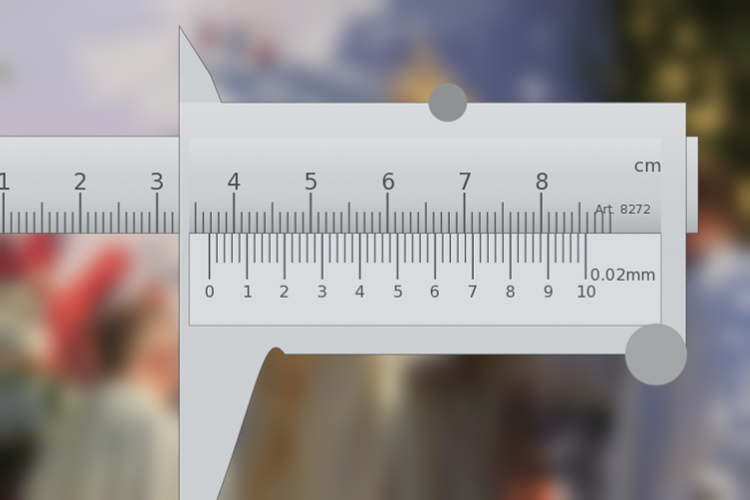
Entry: **36.8** mm
